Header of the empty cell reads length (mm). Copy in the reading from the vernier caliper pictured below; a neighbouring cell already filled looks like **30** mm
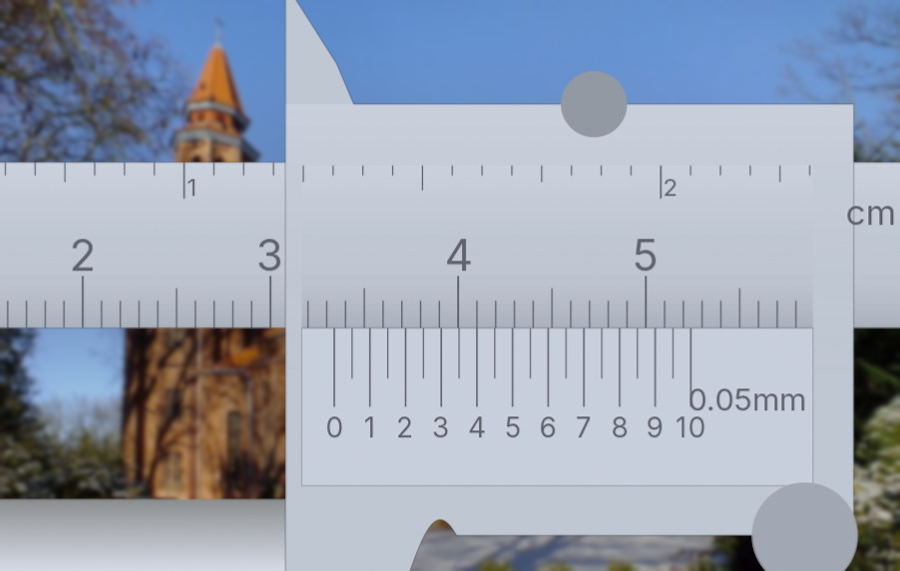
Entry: **33.4** mm
